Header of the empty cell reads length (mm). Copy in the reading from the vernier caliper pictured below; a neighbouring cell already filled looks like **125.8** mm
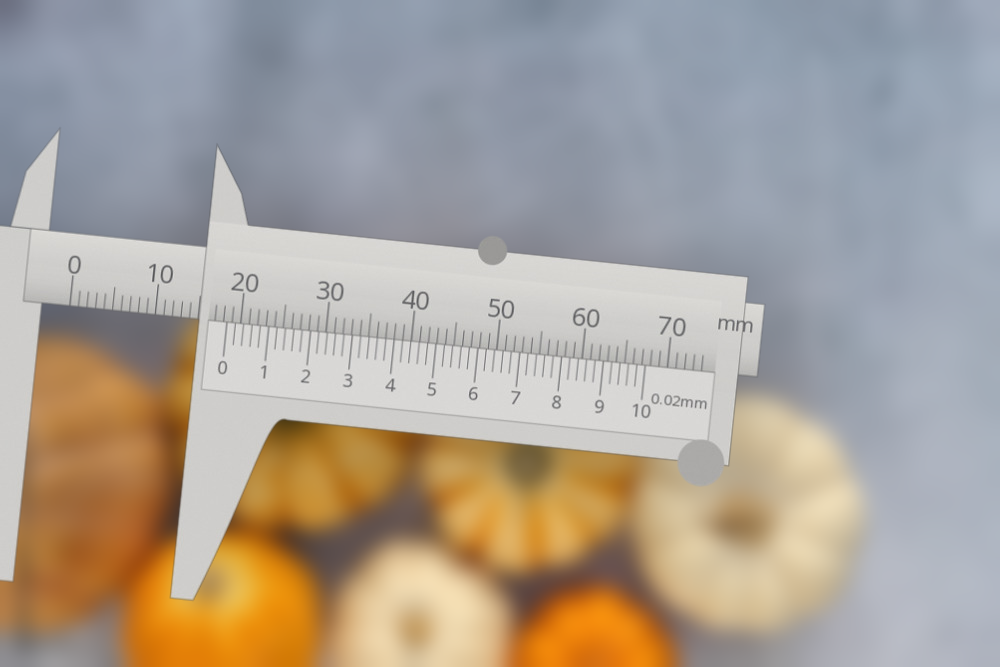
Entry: **18.4** mm
